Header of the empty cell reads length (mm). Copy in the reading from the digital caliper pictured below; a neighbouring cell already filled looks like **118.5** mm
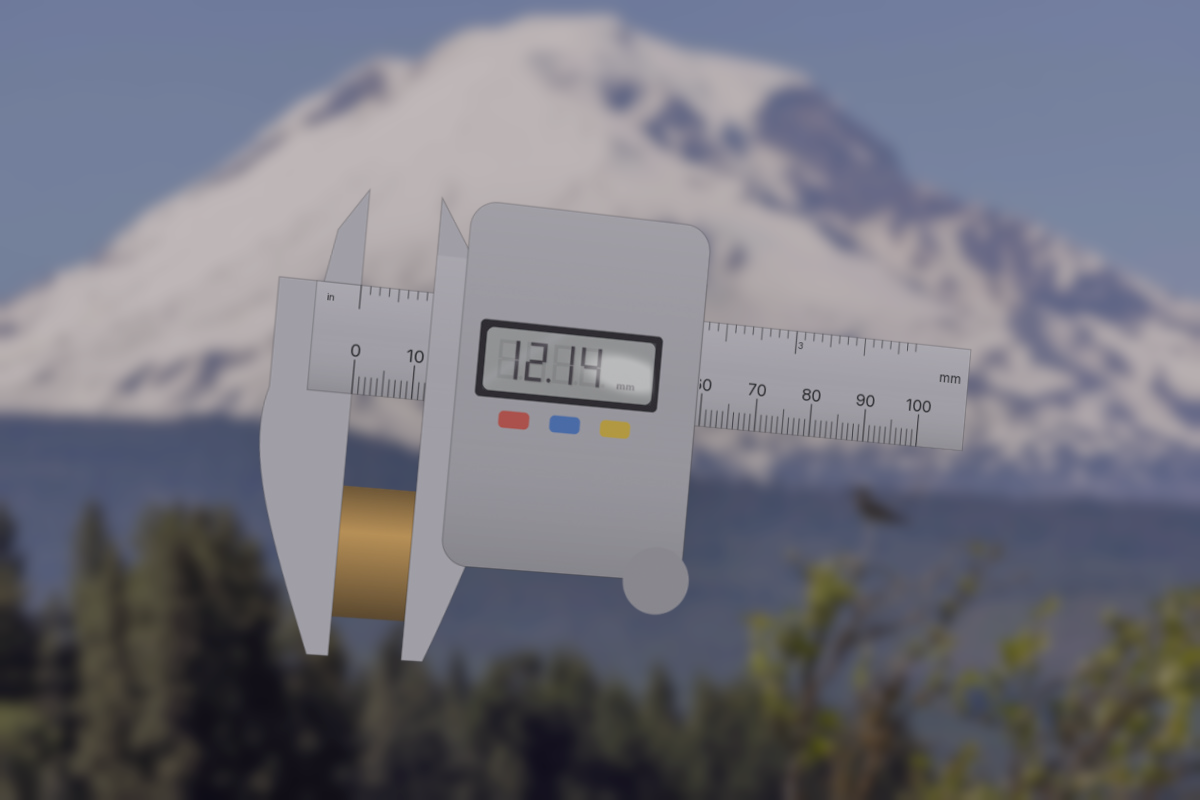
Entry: **12.14** mm
